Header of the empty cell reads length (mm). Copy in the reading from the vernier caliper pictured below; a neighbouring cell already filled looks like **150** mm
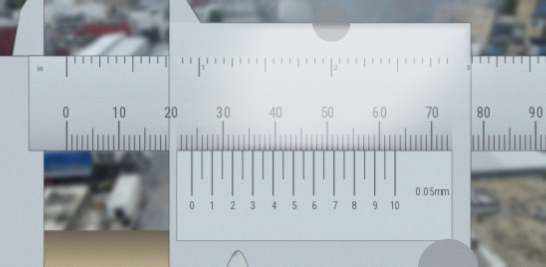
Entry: **24.0** mm
